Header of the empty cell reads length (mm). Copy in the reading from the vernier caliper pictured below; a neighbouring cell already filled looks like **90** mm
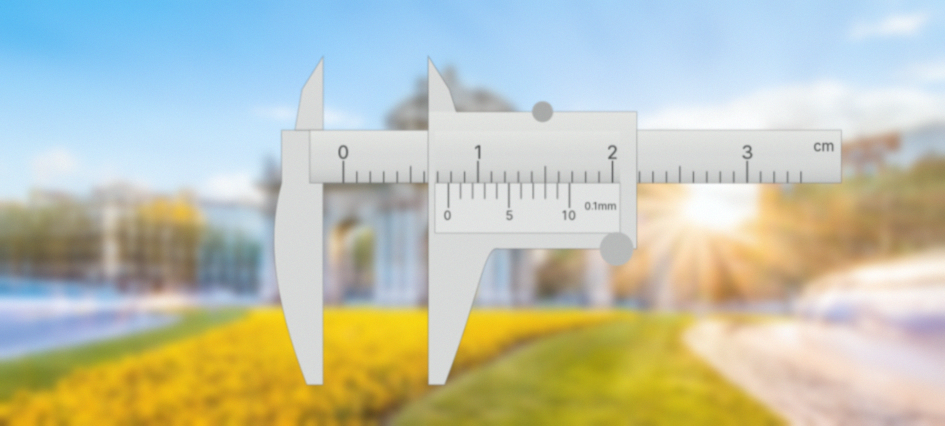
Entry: **7.8** mm
